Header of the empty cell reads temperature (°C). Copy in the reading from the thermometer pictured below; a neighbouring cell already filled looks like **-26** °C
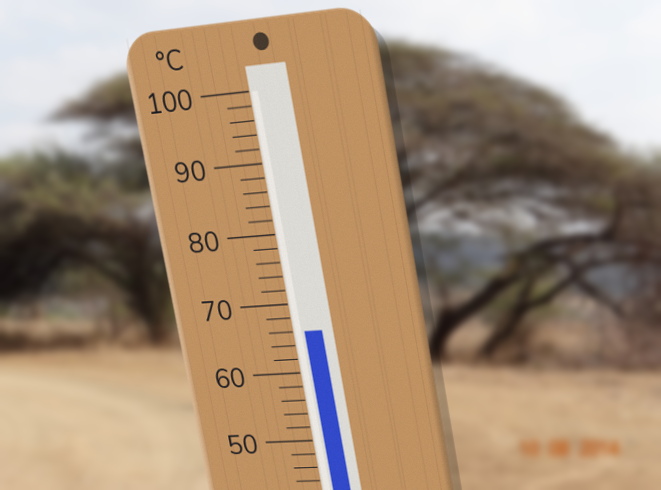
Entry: **66** °C
